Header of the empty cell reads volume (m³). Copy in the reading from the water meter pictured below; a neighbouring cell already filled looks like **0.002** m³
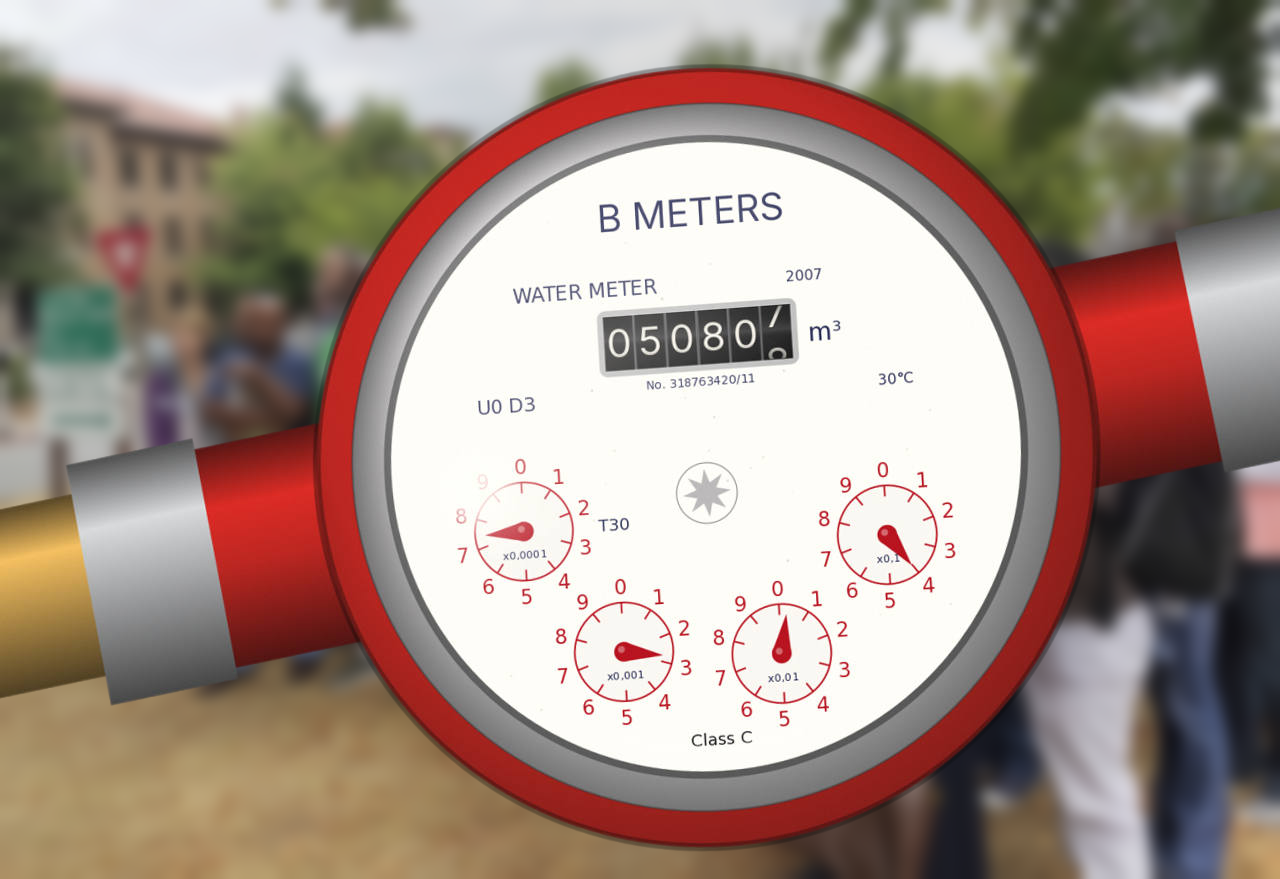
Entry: **50807.4027** m³
